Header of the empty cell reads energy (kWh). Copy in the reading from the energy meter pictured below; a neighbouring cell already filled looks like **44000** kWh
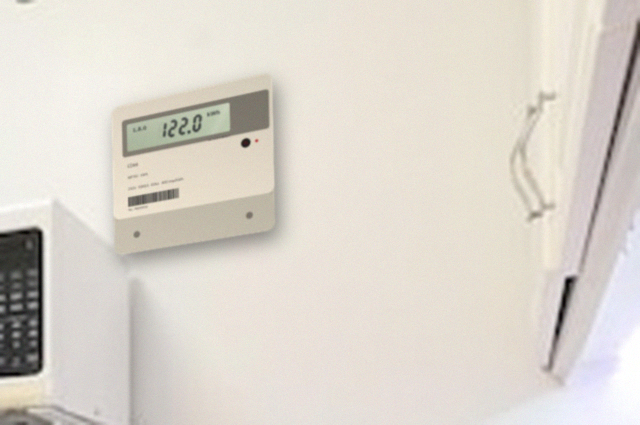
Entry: **122.0** kWh
